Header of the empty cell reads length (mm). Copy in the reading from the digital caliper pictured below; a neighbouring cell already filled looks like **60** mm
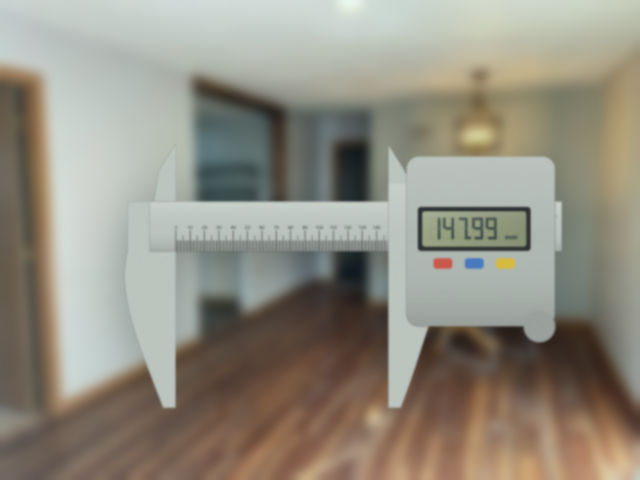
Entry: **147.99** mm
